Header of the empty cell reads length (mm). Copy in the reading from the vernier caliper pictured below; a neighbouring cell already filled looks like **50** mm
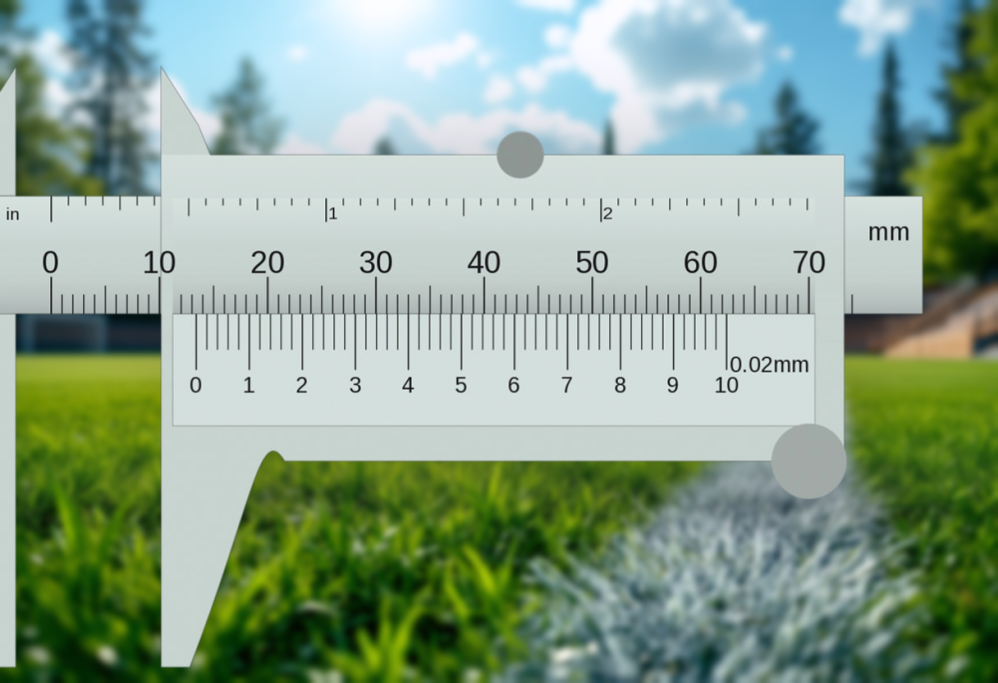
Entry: **13.4** mm
